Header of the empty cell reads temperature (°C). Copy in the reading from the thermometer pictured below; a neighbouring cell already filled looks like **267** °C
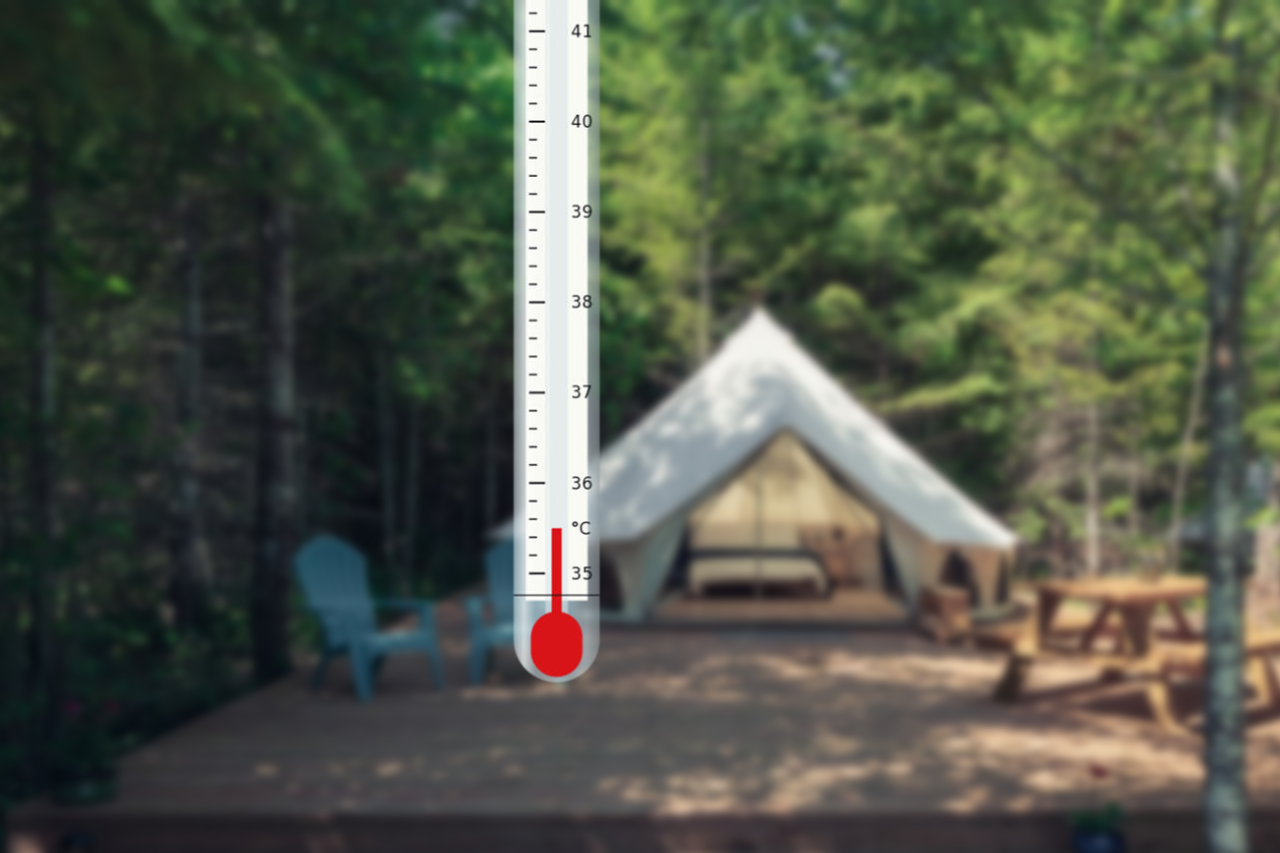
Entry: **35.5** °C
